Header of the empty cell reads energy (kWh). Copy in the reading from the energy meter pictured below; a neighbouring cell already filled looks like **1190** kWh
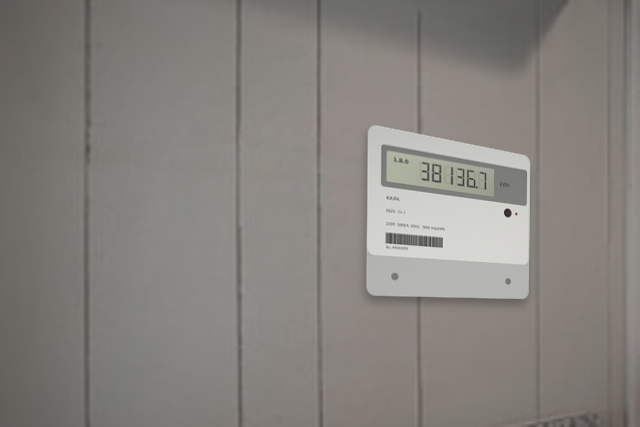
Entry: **38136.7** kWh
